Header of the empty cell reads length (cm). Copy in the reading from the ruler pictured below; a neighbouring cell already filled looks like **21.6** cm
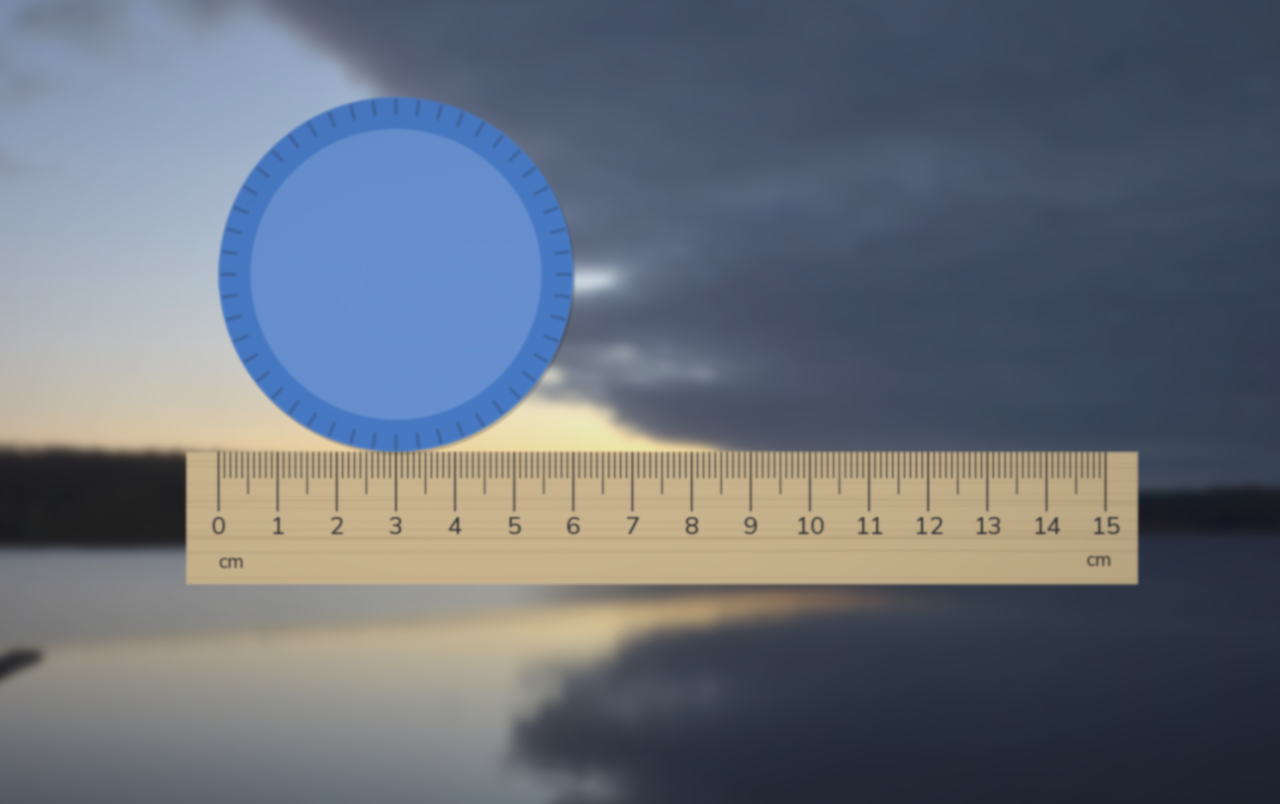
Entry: **6** cm
